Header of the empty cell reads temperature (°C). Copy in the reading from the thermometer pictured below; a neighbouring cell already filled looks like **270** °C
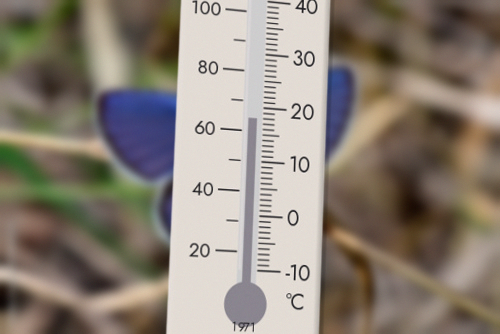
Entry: **18** °C
